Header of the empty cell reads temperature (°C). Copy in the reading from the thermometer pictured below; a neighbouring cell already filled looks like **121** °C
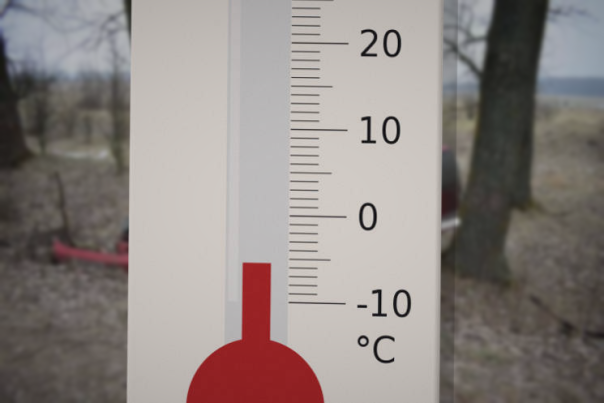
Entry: **-5.5** °C
